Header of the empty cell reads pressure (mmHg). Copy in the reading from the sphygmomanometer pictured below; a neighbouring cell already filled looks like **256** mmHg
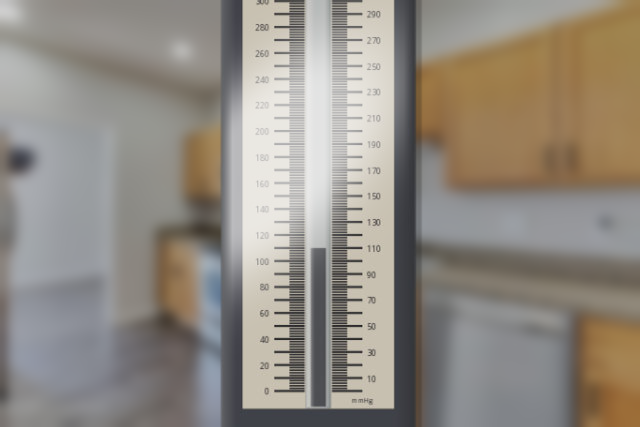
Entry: **110** mmHg
